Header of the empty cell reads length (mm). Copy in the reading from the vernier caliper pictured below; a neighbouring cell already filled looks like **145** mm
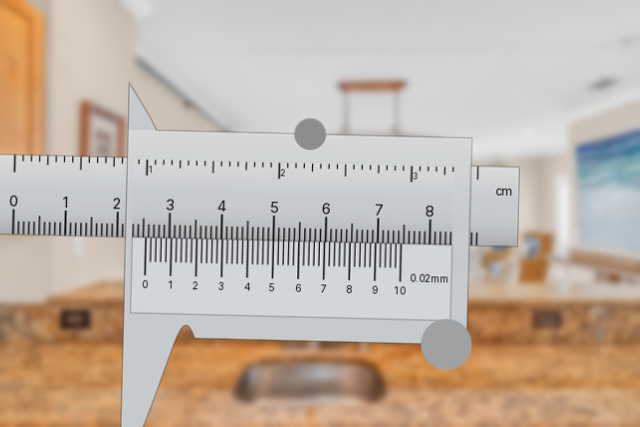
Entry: **25.5** mm
